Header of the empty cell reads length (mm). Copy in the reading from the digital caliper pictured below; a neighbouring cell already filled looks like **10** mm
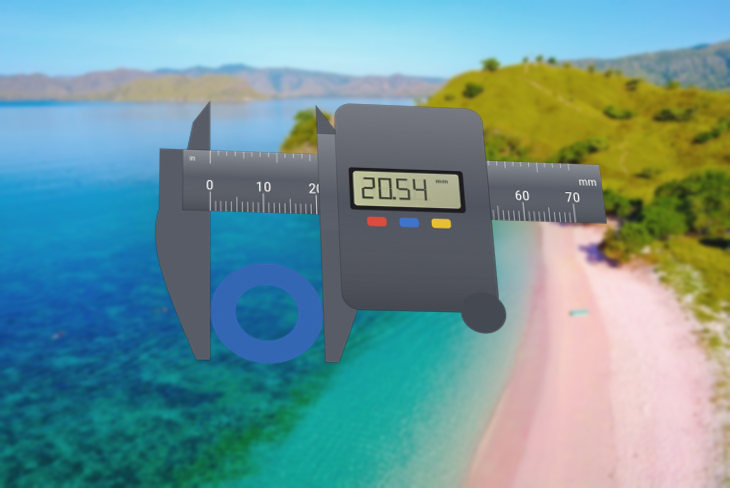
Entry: **20.54** mm
